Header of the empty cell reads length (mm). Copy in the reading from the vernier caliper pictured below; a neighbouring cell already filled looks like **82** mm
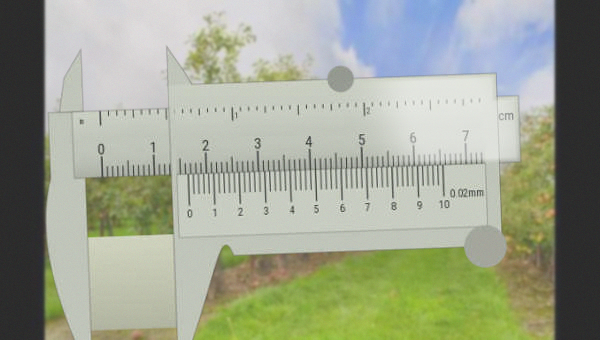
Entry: **16.5** mm
